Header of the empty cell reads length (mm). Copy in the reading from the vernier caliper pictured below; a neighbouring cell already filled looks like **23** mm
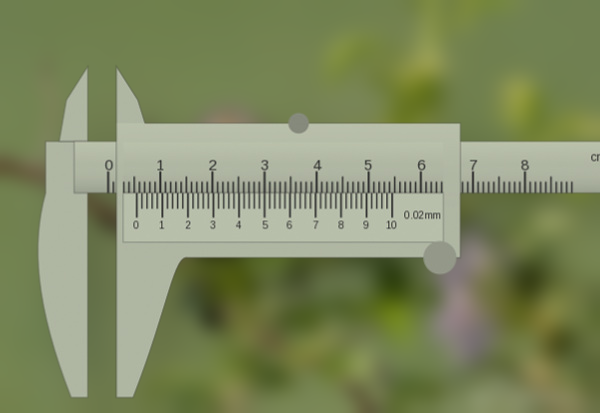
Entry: **5.5** mm
